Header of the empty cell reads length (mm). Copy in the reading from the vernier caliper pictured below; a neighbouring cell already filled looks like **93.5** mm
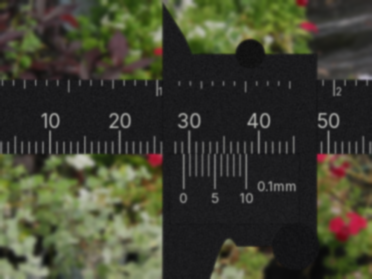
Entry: **29.2** mm
